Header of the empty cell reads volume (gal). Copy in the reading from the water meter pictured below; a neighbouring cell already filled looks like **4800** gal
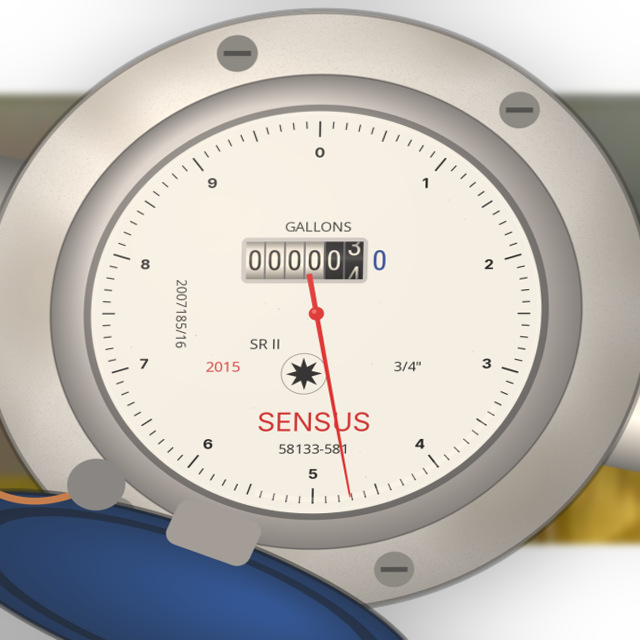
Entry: **34.7** gal
